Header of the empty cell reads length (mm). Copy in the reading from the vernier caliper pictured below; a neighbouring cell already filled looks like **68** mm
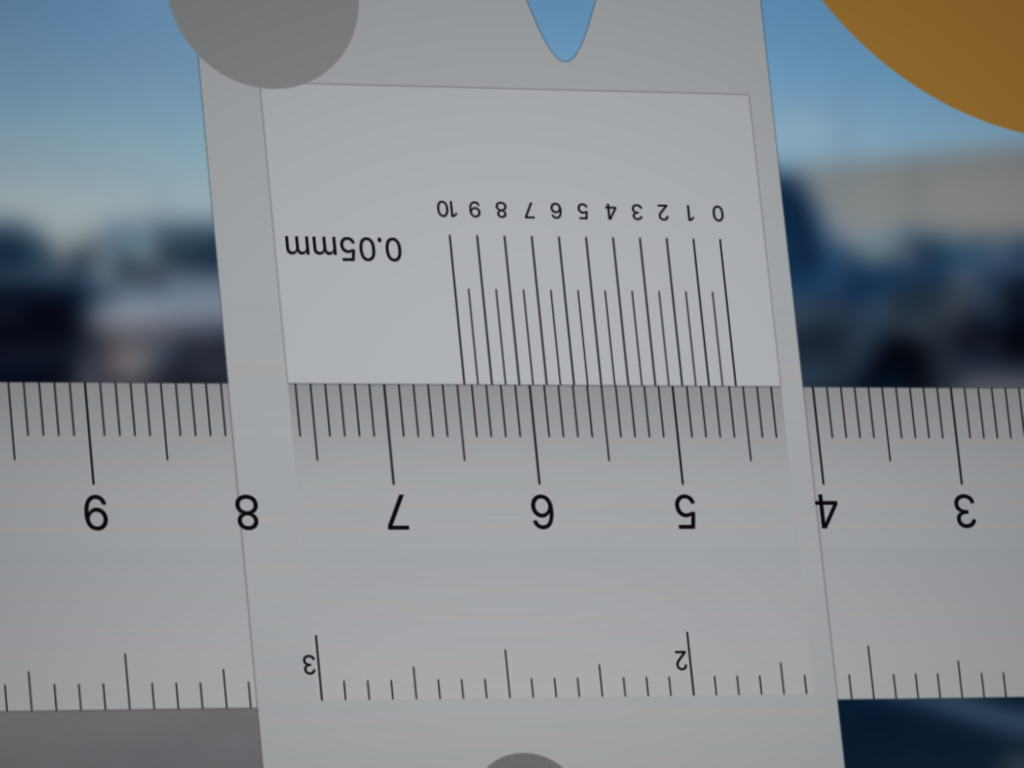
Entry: **45.5** mm
